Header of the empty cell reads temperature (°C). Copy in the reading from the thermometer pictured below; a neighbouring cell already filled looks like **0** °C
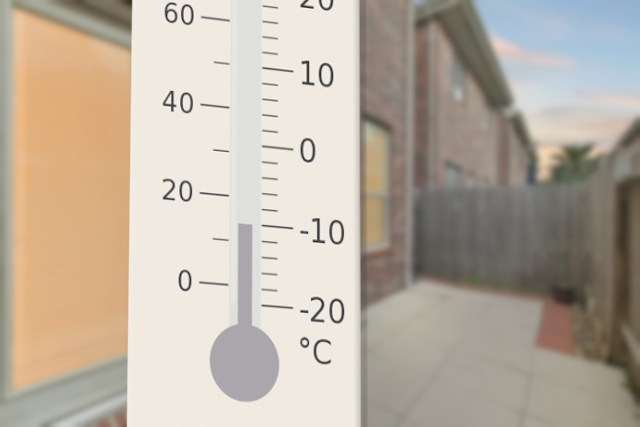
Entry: **-10** °C
